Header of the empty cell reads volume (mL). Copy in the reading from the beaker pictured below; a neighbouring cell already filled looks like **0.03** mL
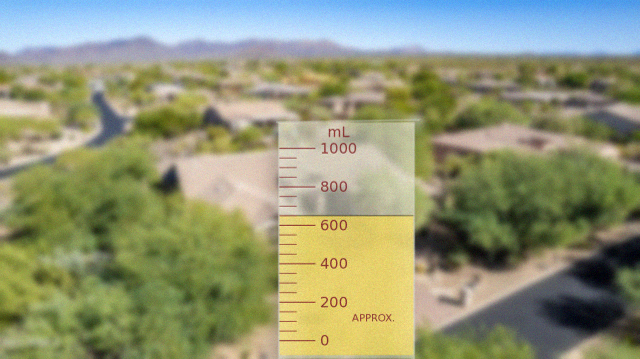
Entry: **650** mL
